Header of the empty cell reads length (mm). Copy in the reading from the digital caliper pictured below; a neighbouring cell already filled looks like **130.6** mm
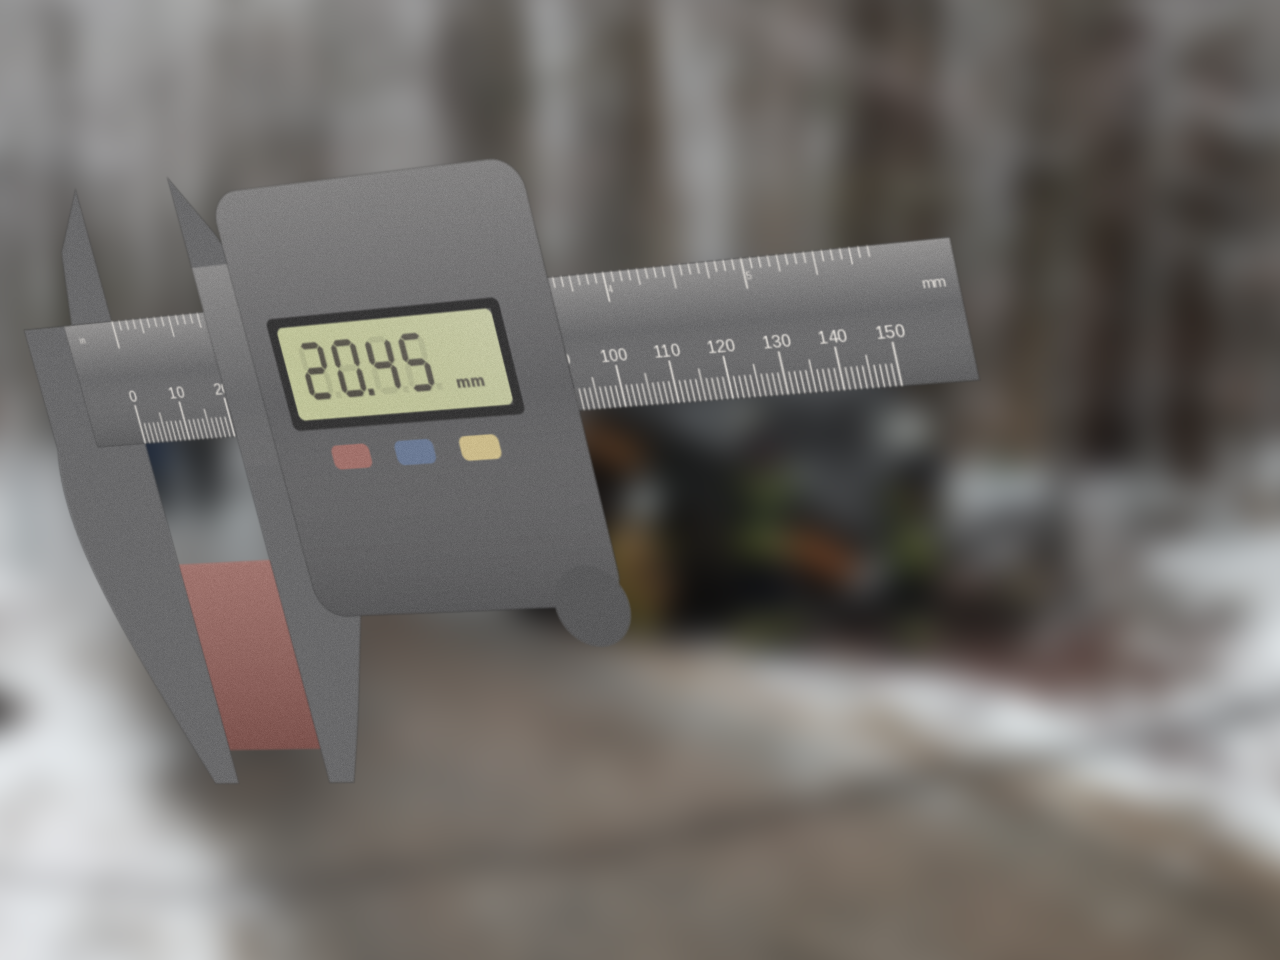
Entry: **20.45** mm
